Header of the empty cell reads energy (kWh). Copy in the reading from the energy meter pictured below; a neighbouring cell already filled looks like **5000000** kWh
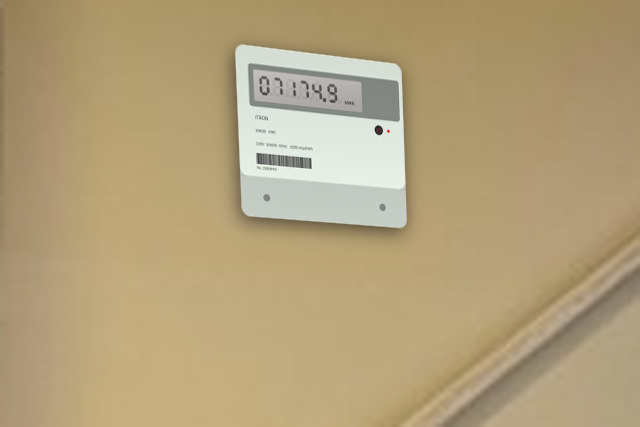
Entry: **7174.9** kWh
